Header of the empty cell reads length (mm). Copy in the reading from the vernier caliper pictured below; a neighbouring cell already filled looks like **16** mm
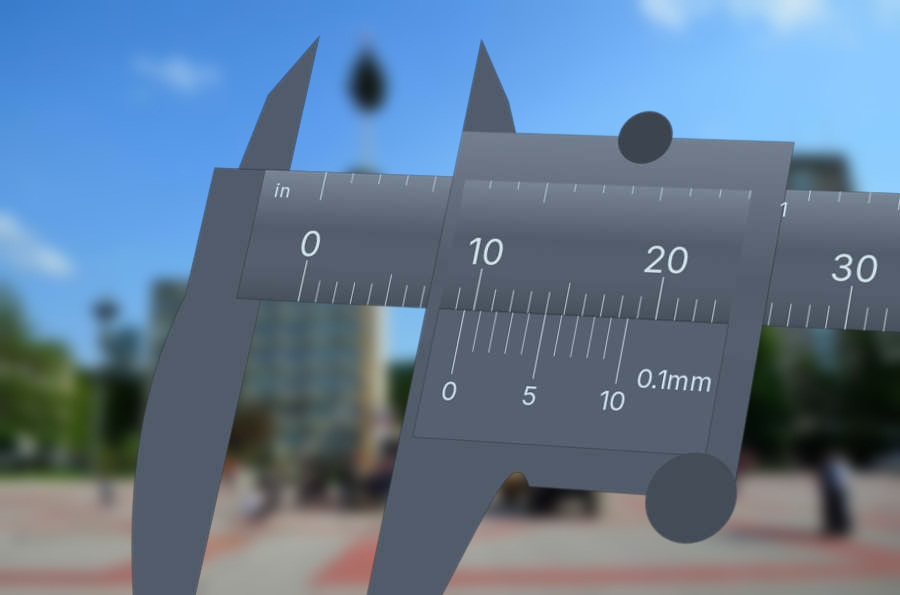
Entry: **9.5** mm
